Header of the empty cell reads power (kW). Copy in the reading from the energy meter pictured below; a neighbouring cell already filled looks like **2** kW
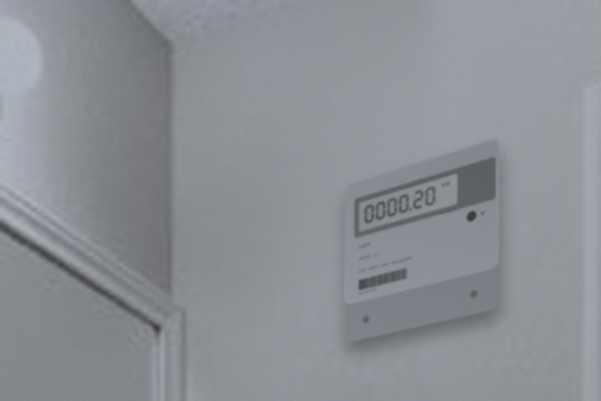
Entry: **0.20** kW
